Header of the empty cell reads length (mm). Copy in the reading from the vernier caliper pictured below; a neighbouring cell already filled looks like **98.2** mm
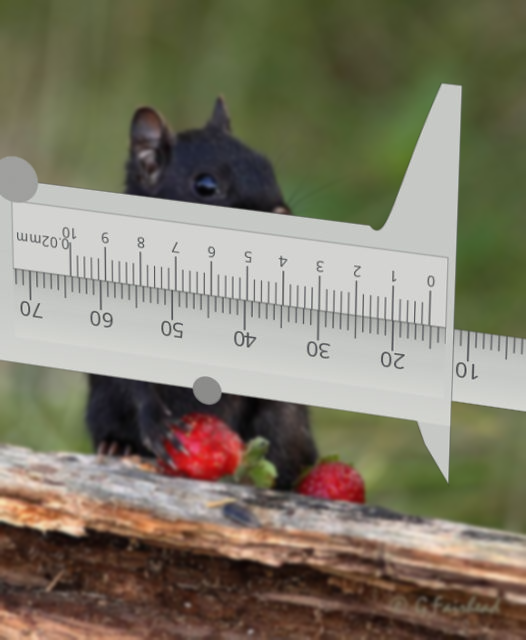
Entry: **15.2** mm
